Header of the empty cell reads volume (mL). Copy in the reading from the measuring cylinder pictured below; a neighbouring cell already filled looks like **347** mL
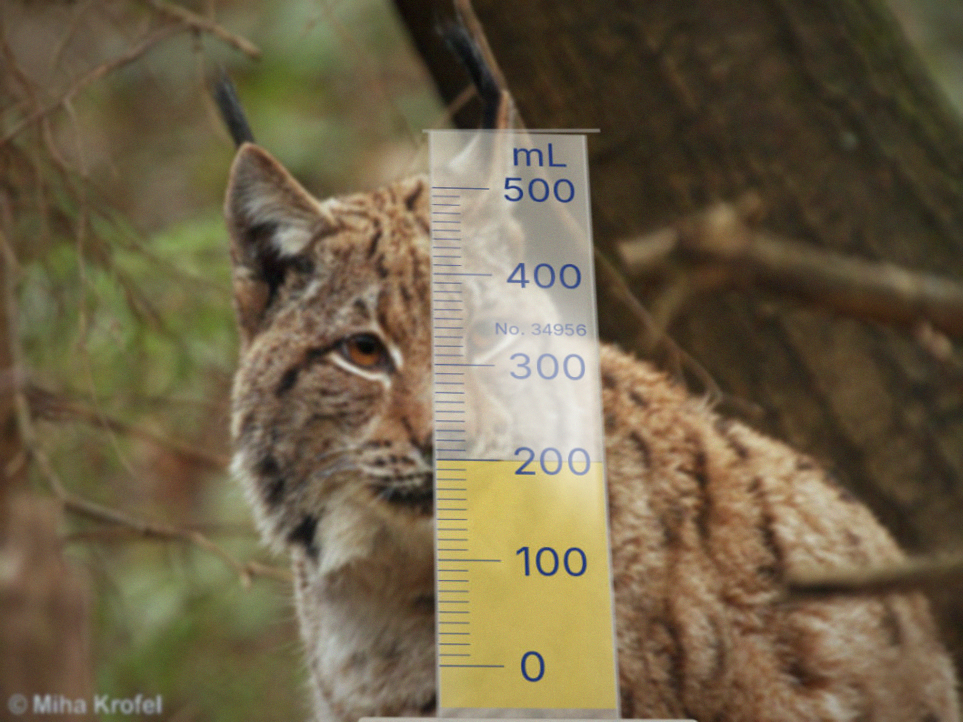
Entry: **200** mL
